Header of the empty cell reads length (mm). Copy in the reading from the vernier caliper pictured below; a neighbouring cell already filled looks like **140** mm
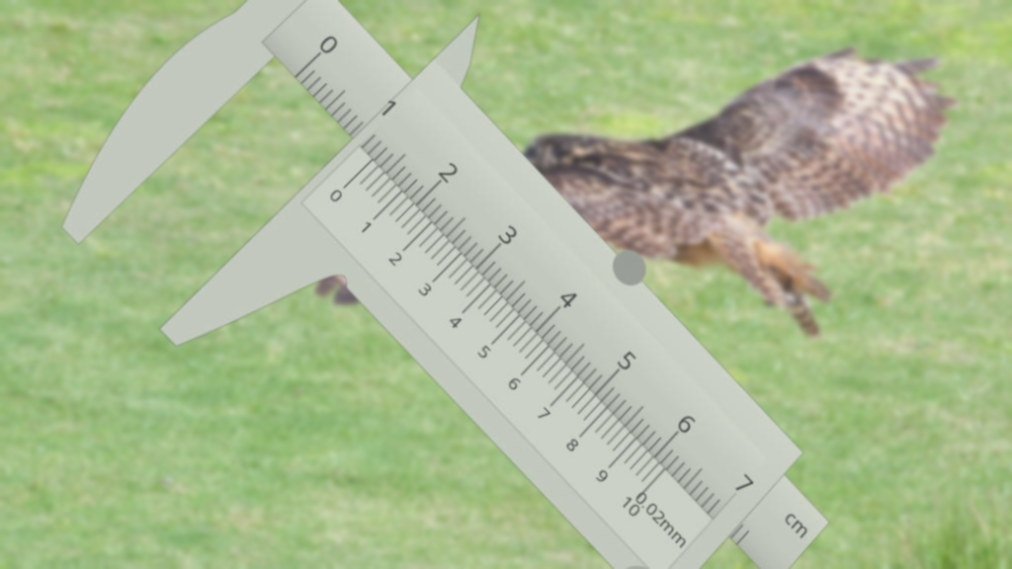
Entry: **12.8** mm
